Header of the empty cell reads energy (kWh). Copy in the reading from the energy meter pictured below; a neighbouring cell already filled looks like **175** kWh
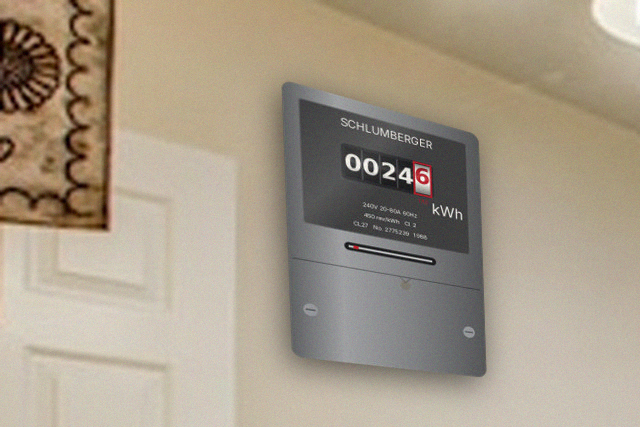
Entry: **24.6** kWh
